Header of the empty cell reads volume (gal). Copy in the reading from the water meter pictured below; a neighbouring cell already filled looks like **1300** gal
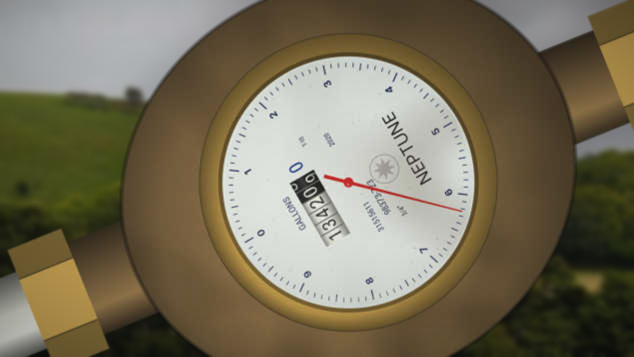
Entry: **1342086.2** gal
